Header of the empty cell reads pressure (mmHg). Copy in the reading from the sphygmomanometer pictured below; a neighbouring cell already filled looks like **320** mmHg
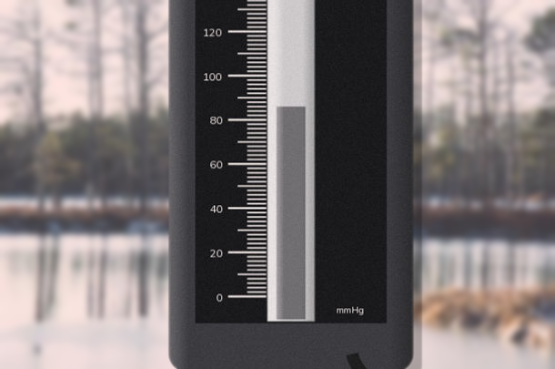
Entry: **86** mmHg
